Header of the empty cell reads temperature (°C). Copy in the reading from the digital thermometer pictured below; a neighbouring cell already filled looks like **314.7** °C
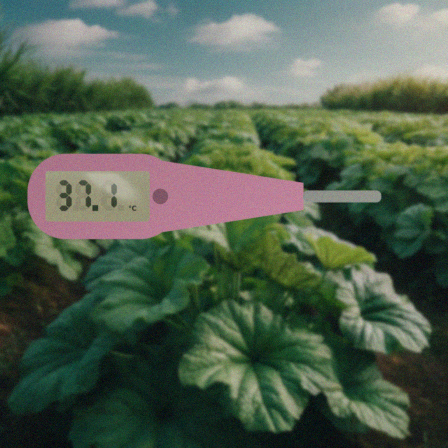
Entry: **37.1** °C
